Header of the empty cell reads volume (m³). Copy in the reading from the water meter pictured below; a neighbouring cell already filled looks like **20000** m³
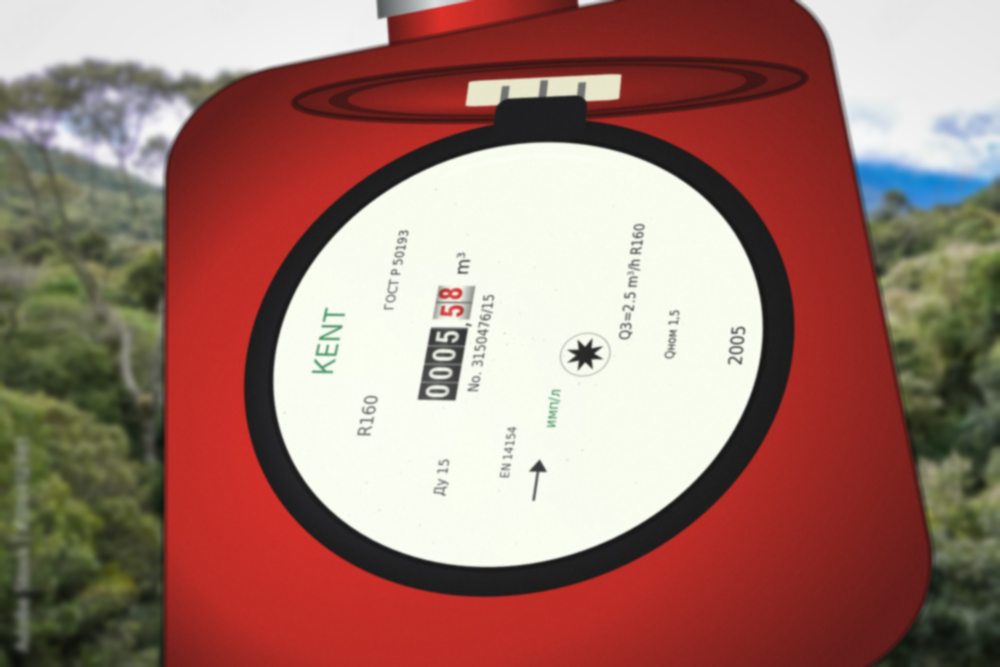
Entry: **5.58** m³
